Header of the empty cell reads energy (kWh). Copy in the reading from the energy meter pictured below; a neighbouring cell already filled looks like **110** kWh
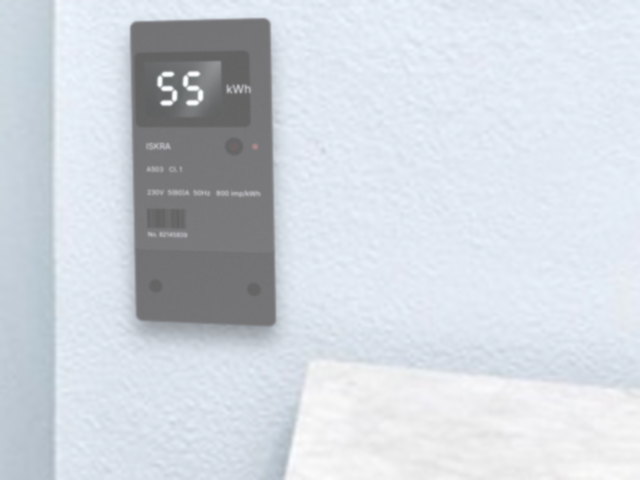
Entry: **55** kWh
